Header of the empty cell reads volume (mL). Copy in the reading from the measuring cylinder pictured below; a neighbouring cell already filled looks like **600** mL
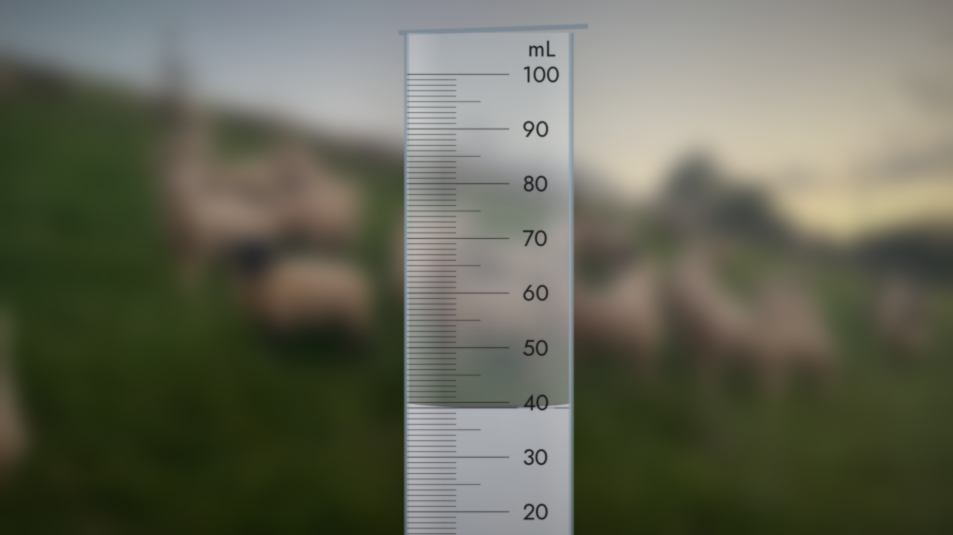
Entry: **39** mL
